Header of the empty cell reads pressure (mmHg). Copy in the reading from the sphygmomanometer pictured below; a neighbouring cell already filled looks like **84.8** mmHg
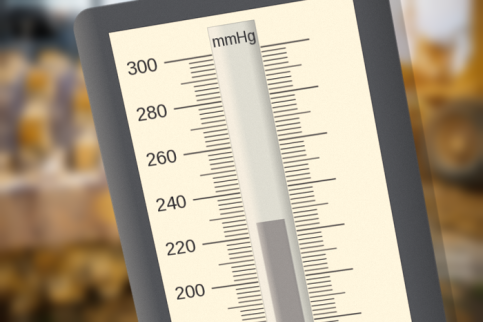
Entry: **226** mmHg
